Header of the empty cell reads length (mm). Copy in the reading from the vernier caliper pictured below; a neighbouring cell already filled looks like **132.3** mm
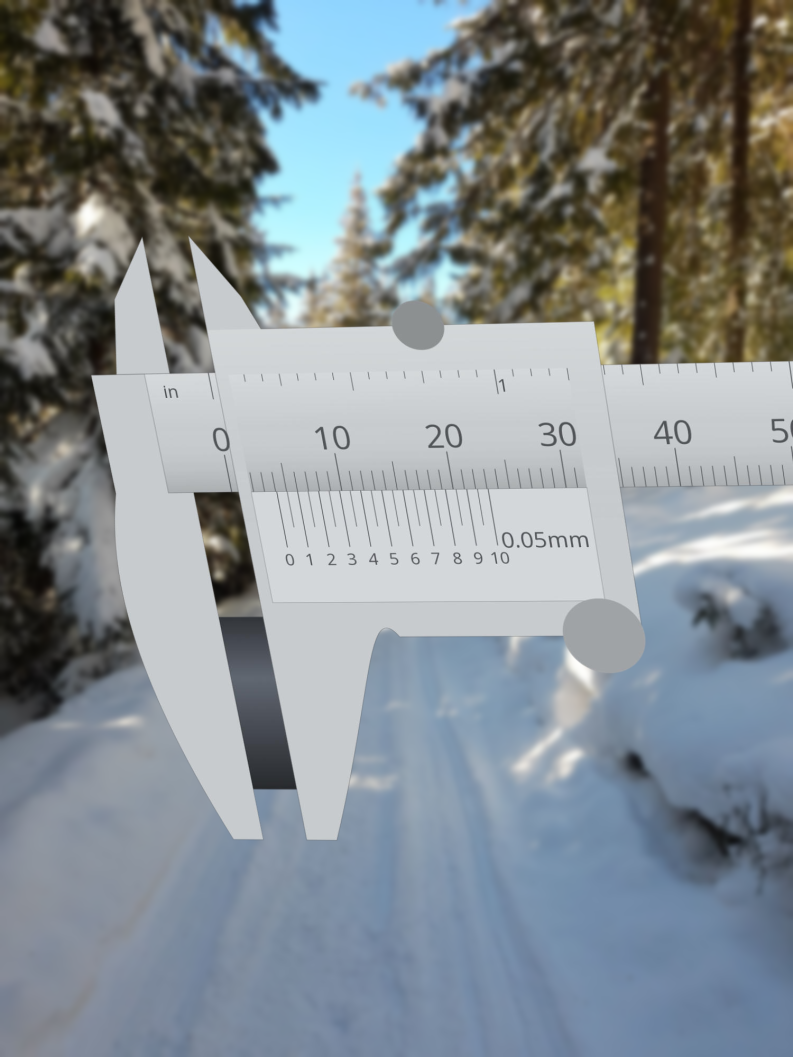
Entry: **4.1** mm
